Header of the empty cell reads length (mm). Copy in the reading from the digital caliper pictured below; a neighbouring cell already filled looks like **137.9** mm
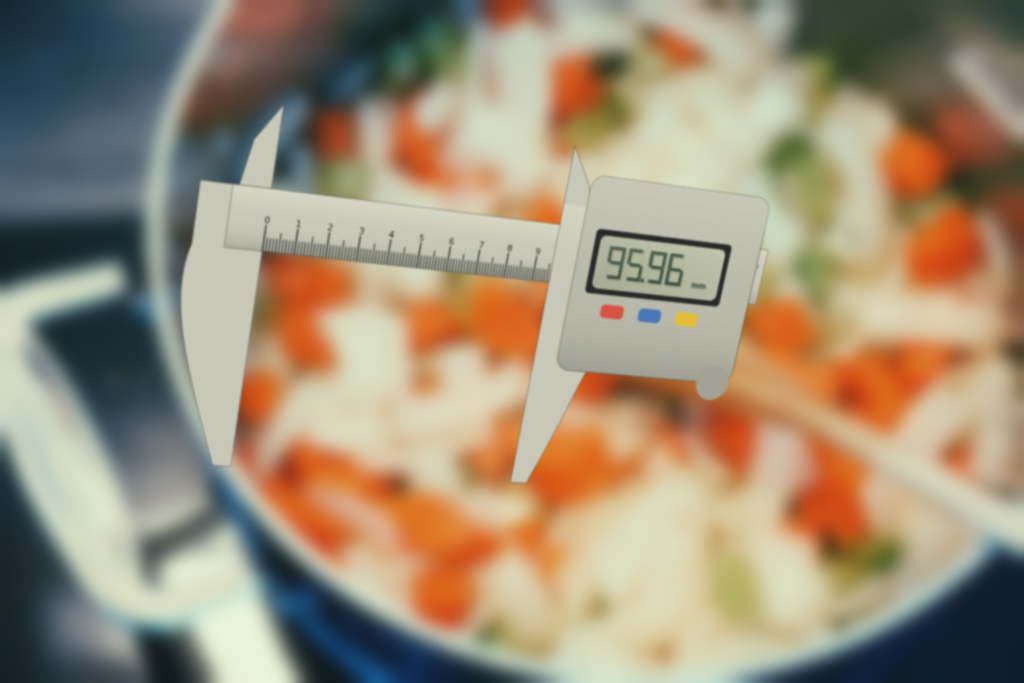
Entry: **95.96** mm
